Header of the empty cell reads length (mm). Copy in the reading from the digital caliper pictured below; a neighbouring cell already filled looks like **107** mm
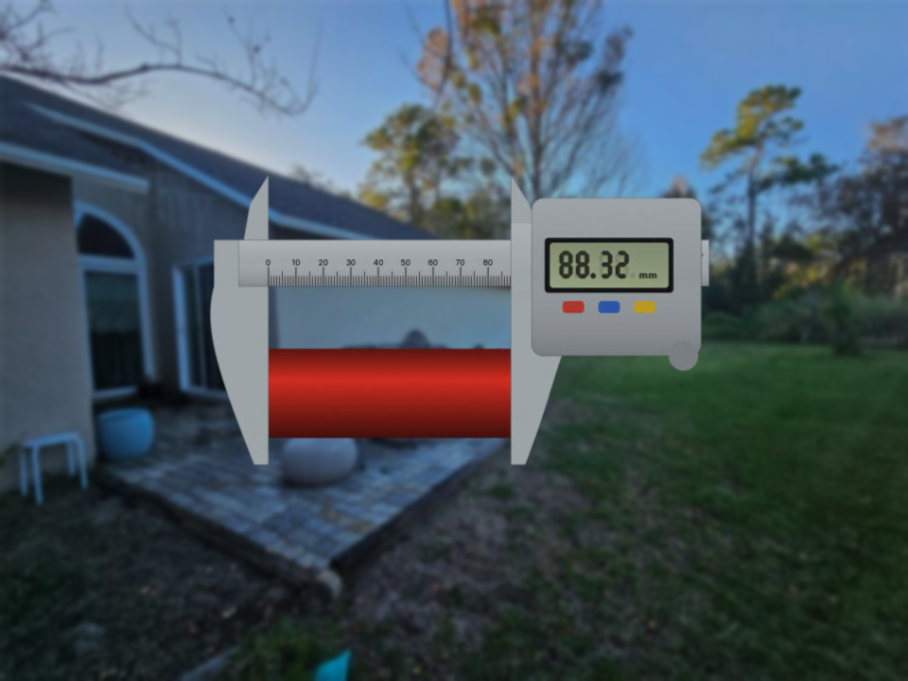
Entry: **88.32** mm
